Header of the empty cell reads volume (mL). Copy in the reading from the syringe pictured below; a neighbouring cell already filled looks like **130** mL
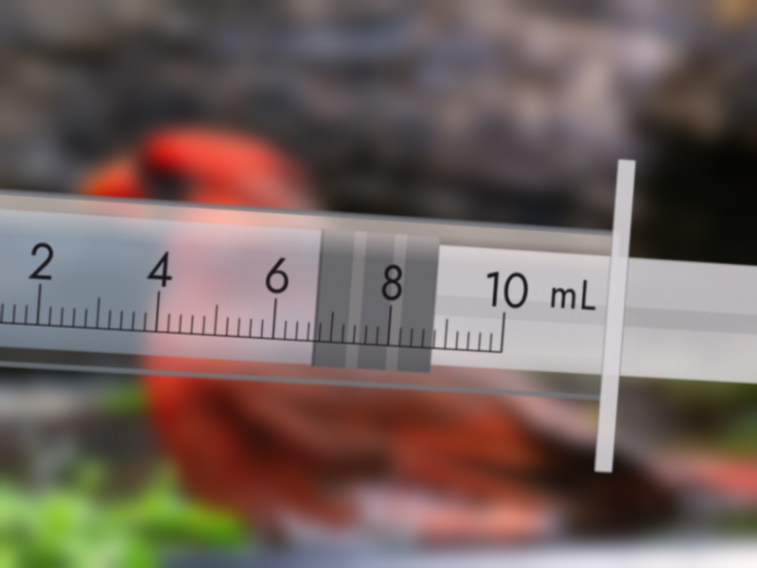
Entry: **6.7** mL
